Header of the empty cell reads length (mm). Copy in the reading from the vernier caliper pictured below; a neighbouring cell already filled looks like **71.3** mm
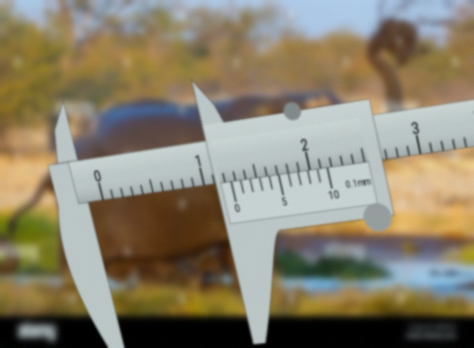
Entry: **12.6** mm
